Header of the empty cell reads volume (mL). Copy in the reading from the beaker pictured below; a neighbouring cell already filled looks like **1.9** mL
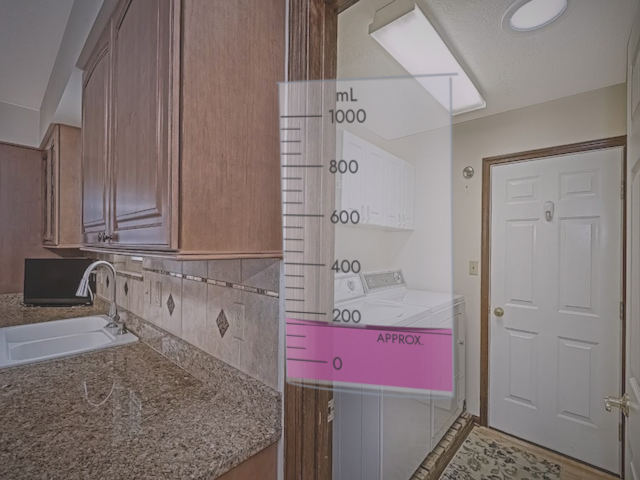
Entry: **150** mL
